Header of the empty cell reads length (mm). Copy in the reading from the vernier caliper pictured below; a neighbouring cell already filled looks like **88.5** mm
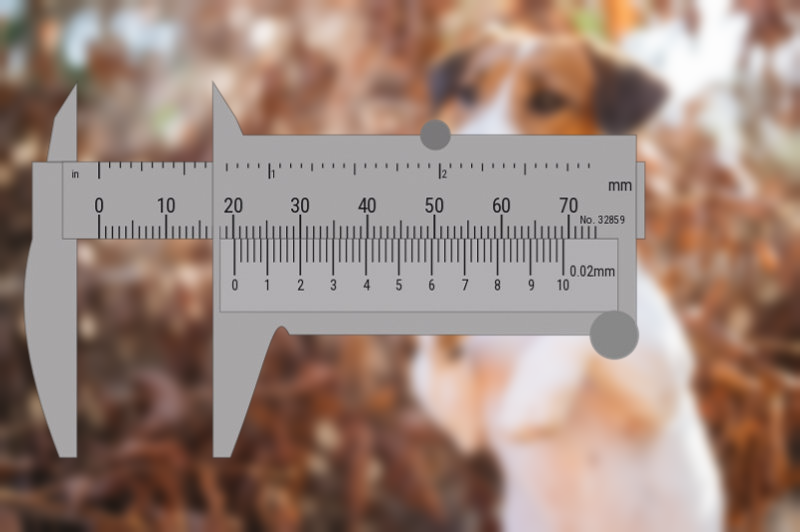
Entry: **20.2** mm
